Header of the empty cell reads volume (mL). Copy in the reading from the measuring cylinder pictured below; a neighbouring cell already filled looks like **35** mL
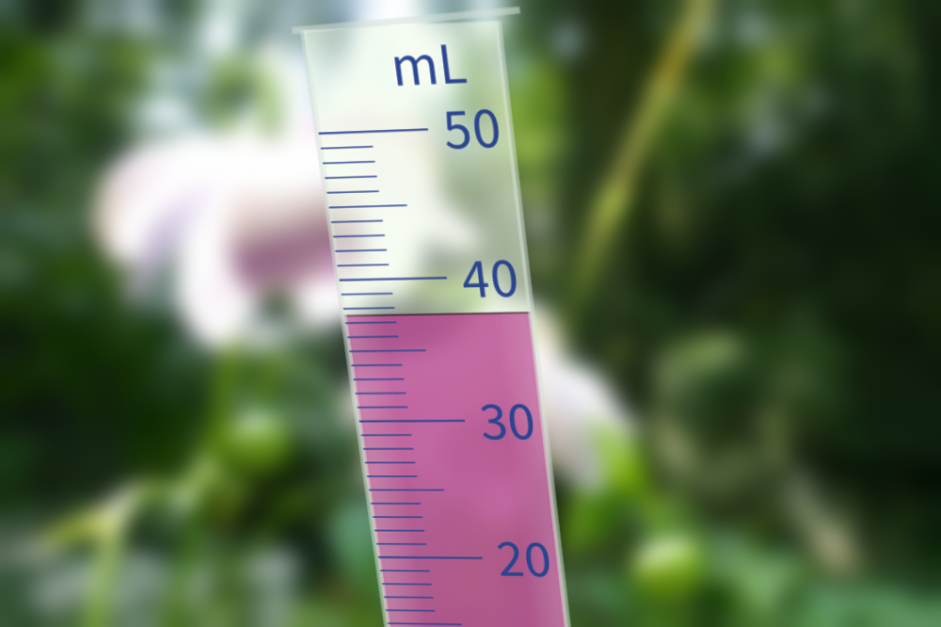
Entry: **37.5** mL
